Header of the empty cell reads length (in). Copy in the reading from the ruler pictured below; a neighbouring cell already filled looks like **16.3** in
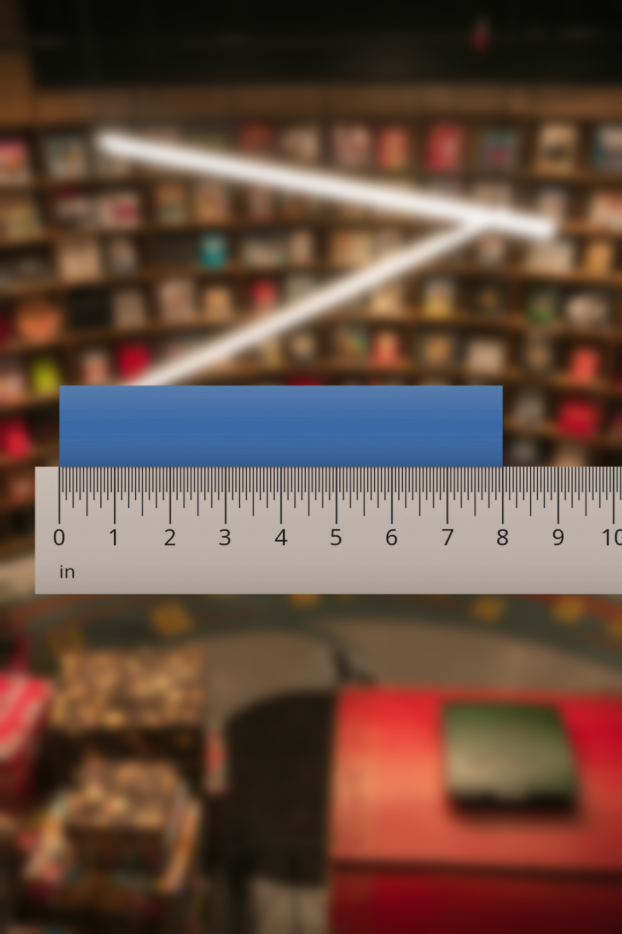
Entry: **8** in
